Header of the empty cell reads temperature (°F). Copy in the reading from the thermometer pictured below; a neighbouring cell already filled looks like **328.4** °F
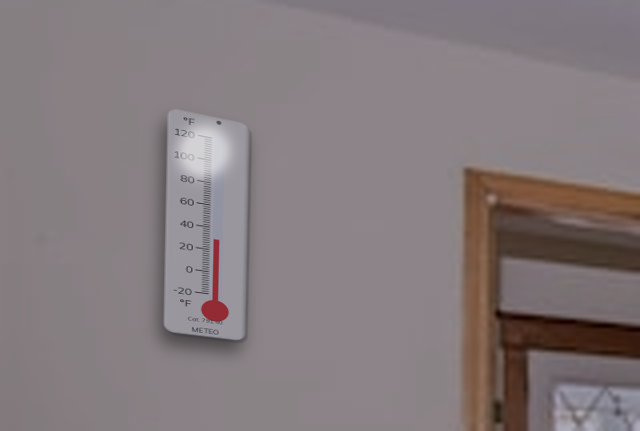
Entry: **30** °F
